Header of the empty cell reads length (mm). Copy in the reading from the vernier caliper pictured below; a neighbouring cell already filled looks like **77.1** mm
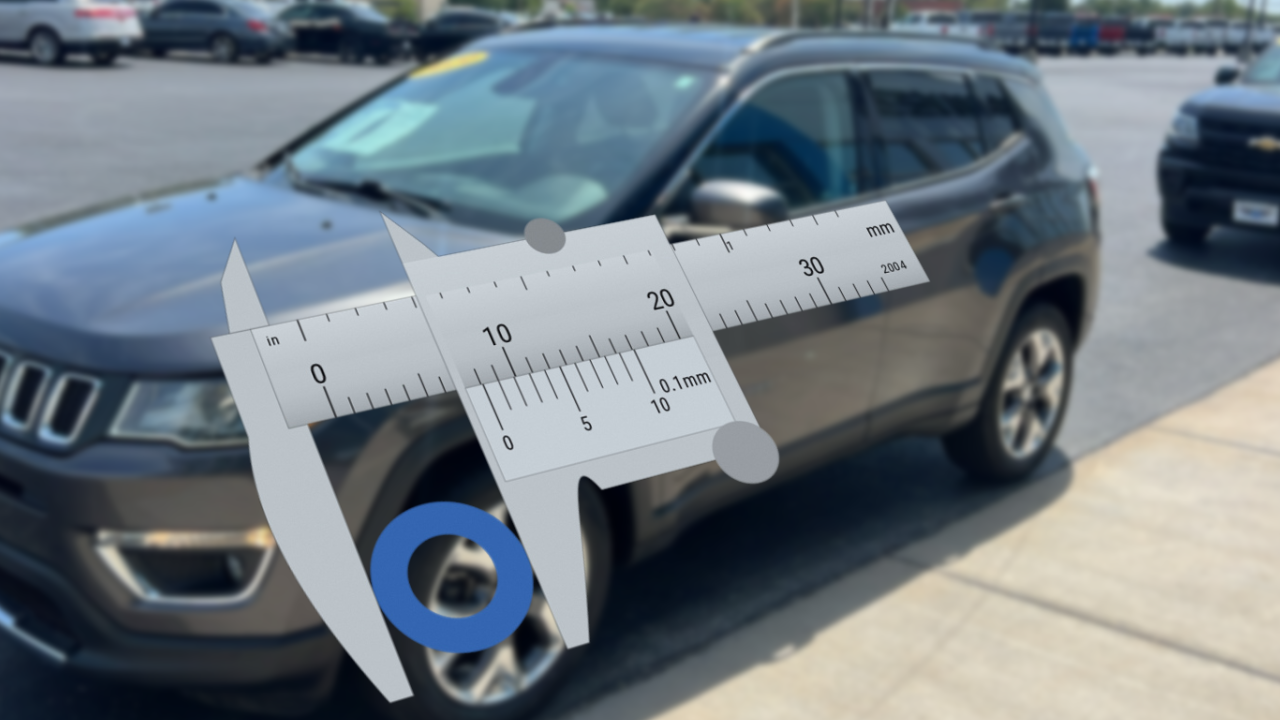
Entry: **8.1** mm
